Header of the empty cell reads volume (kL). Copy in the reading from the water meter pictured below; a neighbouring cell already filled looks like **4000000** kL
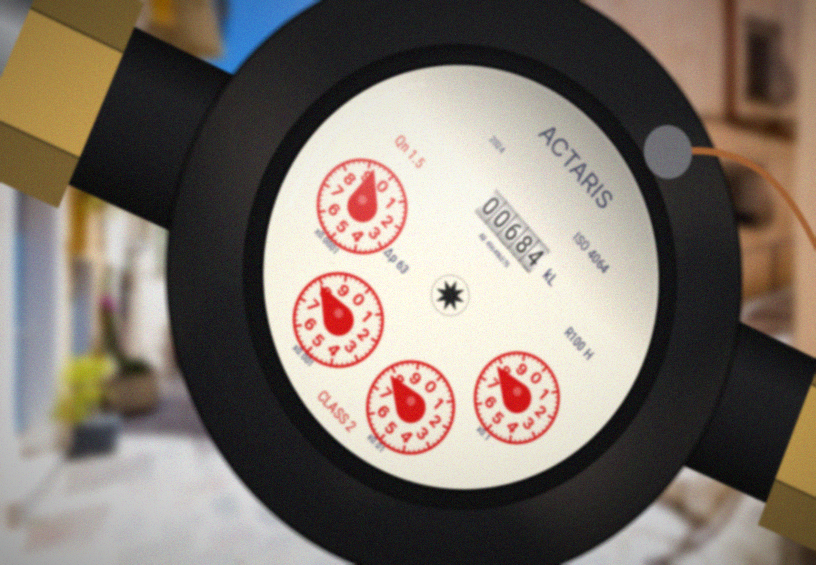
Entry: **684.7779** kL
